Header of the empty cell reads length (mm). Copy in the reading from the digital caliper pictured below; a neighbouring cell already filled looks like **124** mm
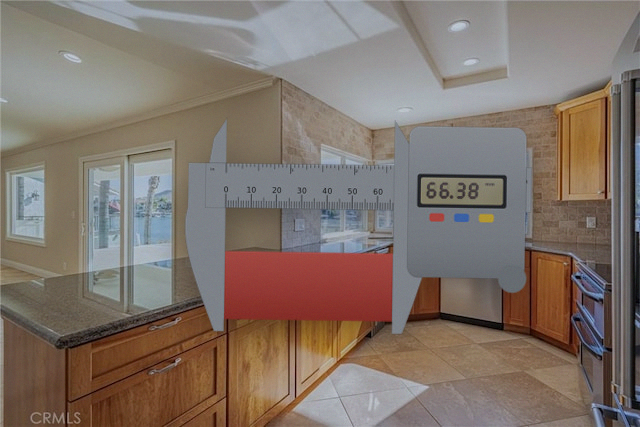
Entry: **66.38** mm
